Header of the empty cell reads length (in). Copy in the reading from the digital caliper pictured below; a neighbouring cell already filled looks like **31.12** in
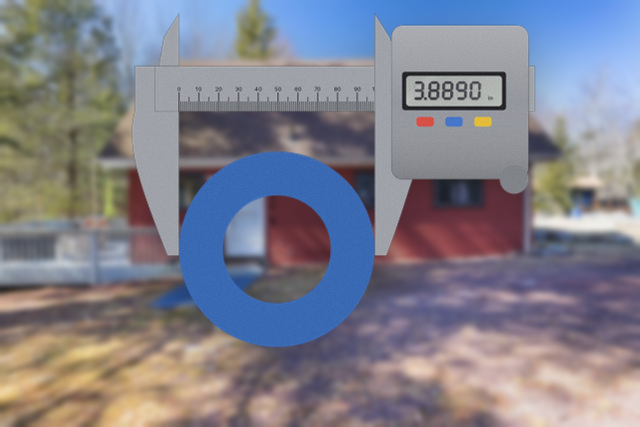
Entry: **3.8890** in
